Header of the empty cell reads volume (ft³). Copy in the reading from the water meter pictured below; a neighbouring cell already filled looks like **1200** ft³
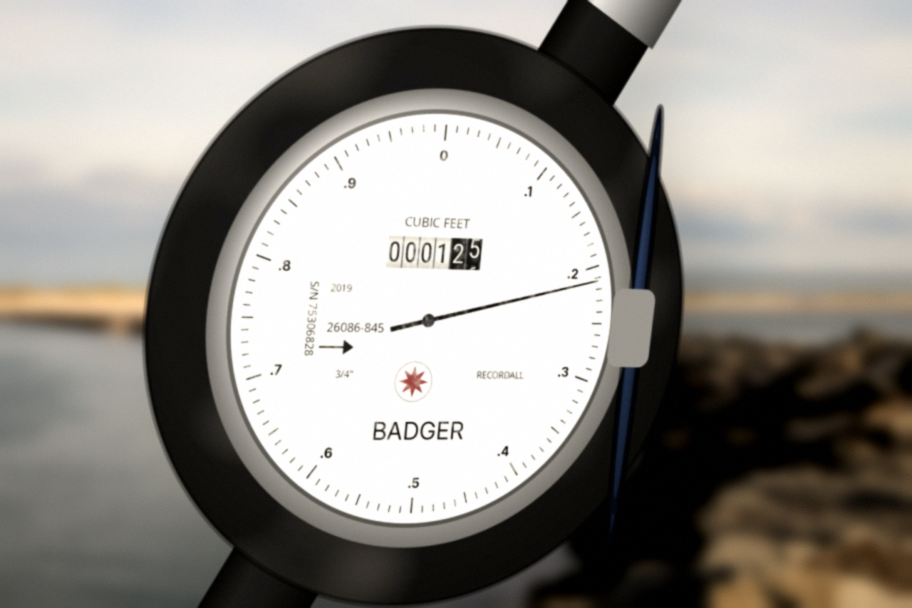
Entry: **125.21** ft³
